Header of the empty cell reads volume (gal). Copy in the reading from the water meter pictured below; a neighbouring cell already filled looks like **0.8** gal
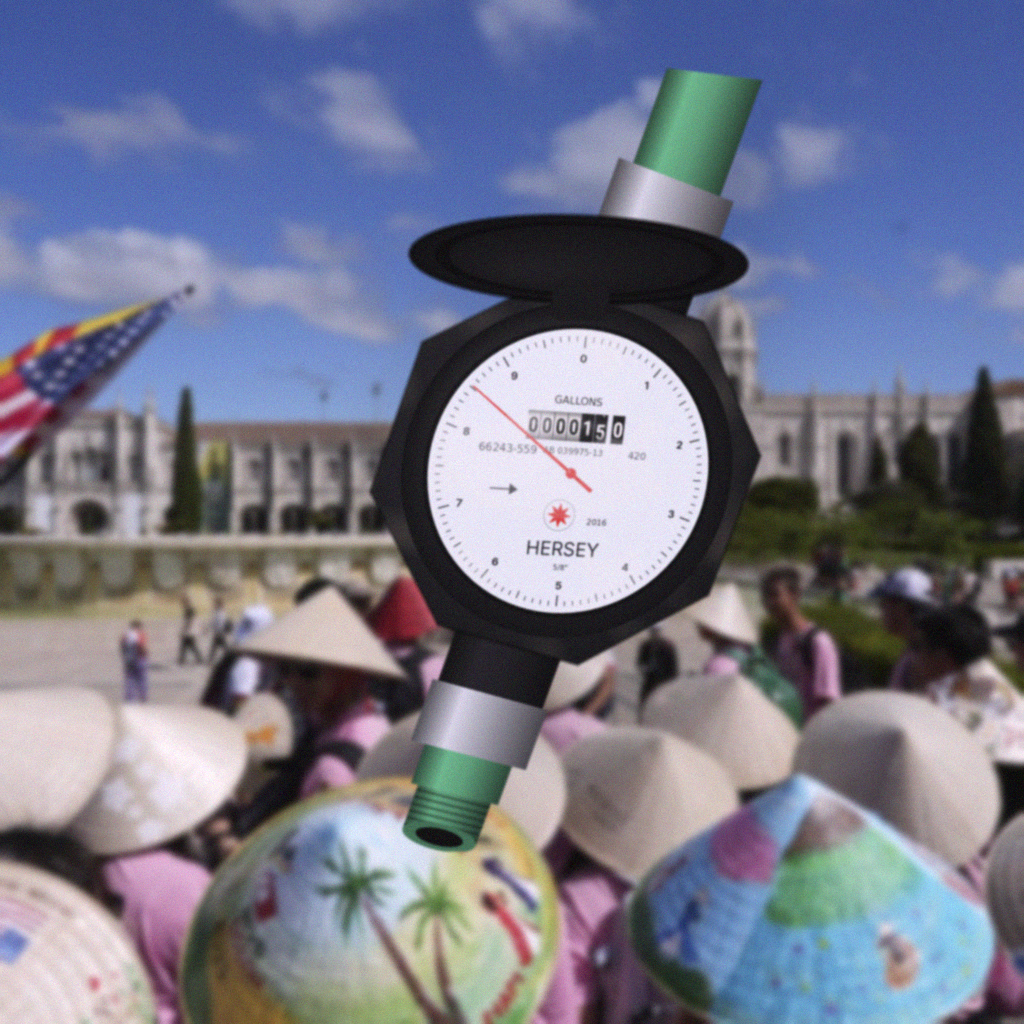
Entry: **148.5** gal
